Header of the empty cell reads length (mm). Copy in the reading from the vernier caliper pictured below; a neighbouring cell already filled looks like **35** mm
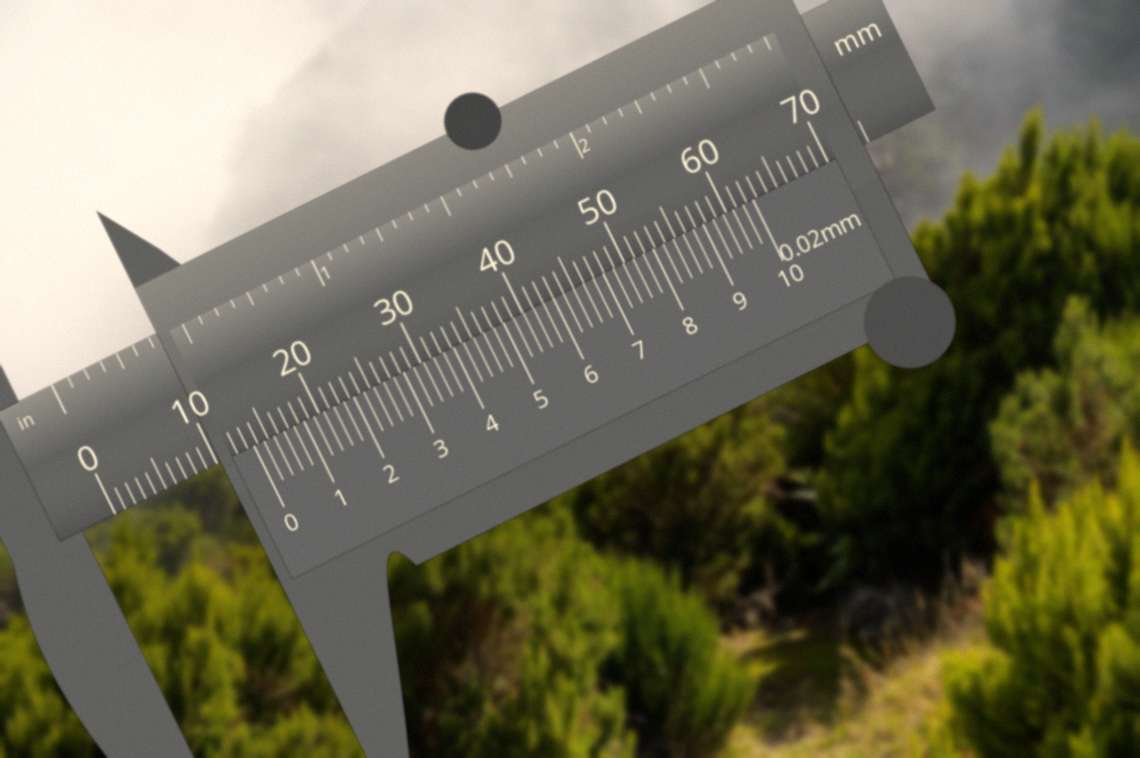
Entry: **13.6** mm
